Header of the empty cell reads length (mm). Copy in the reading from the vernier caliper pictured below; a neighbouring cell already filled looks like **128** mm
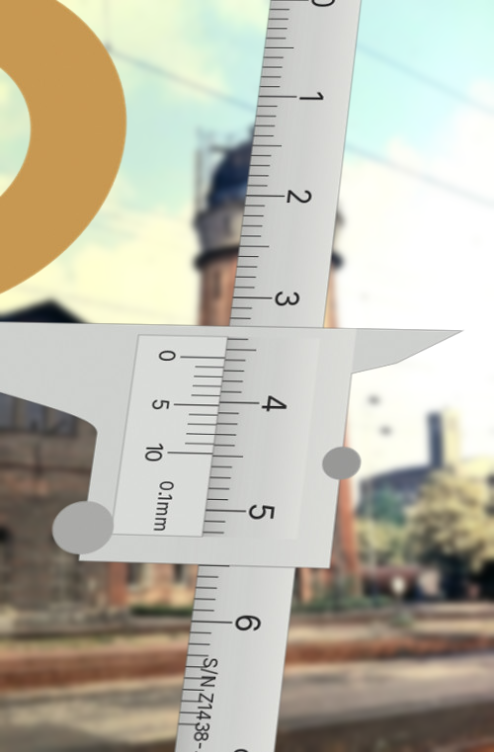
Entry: **35.8** mm
